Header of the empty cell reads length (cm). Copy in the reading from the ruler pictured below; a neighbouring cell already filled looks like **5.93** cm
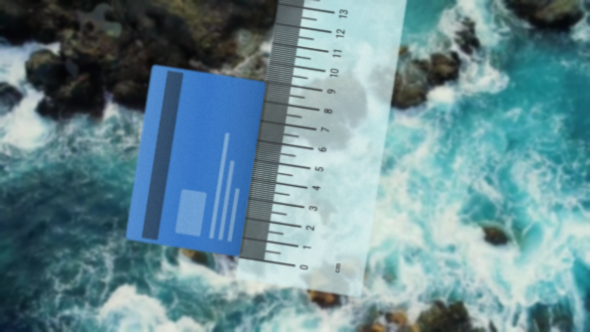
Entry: **9** cm
